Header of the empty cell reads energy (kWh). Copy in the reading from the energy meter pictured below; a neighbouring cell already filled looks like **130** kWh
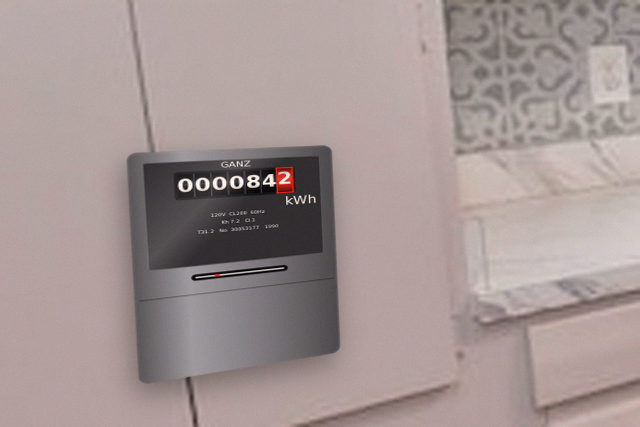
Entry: **84.2** kWh
